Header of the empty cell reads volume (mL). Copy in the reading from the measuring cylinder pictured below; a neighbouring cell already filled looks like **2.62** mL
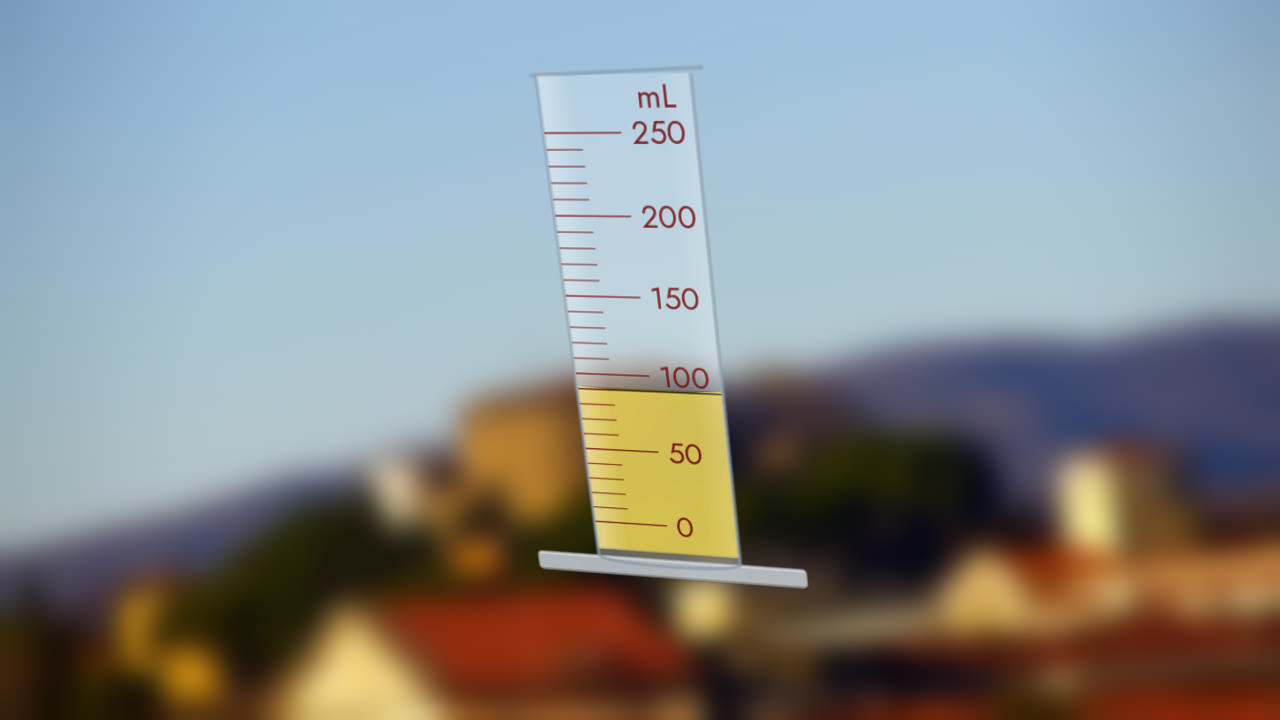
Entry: **90** mL
